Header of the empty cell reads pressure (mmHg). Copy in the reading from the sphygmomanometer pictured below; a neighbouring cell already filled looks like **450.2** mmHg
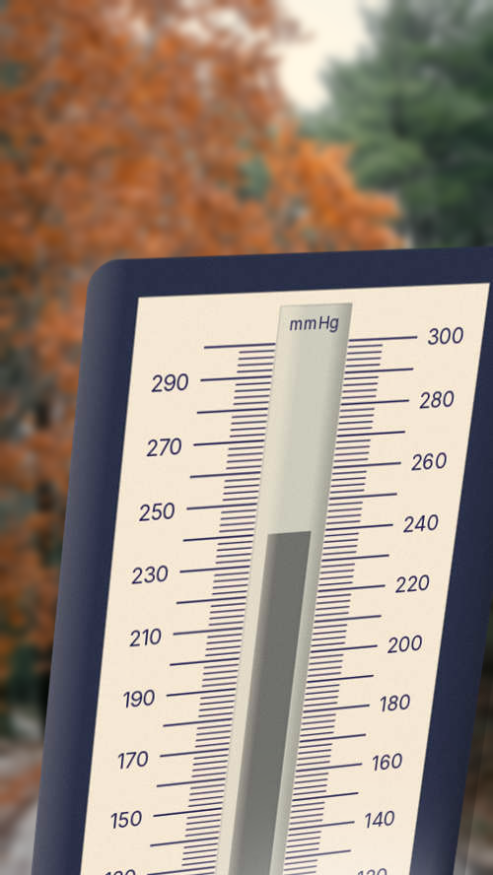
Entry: **240** mmHg
